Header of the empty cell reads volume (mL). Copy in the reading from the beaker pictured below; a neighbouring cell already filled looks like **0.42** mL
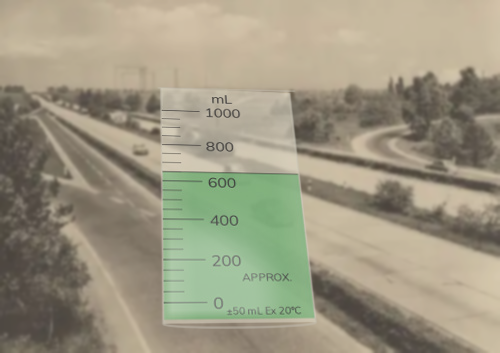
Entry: **650** mL
